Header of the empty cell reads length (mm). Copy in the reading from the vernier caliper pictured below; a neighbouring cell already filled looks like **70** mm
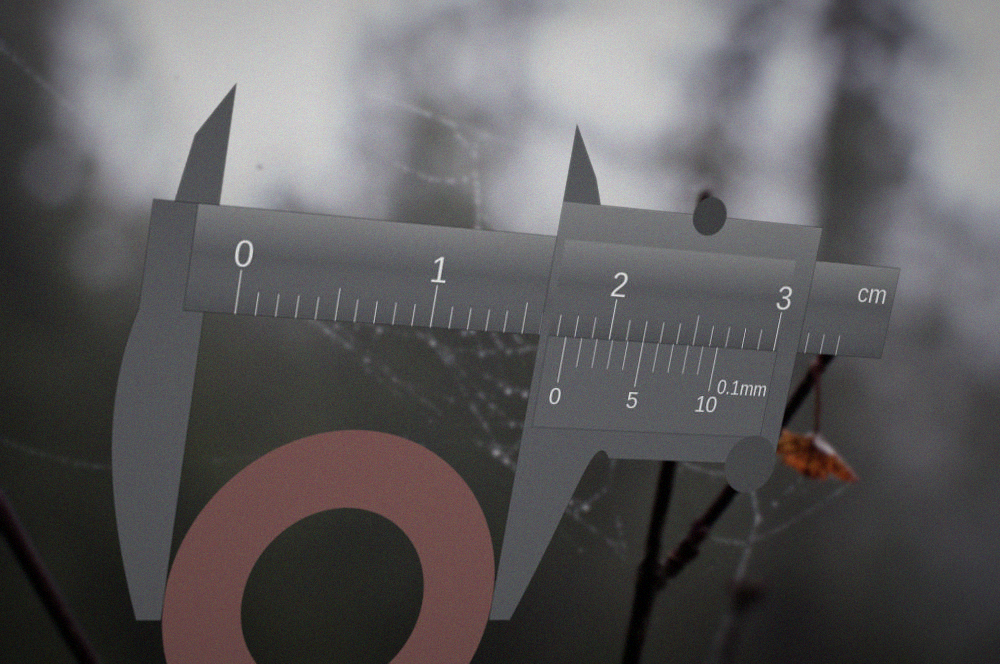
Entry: **17.5** mm
